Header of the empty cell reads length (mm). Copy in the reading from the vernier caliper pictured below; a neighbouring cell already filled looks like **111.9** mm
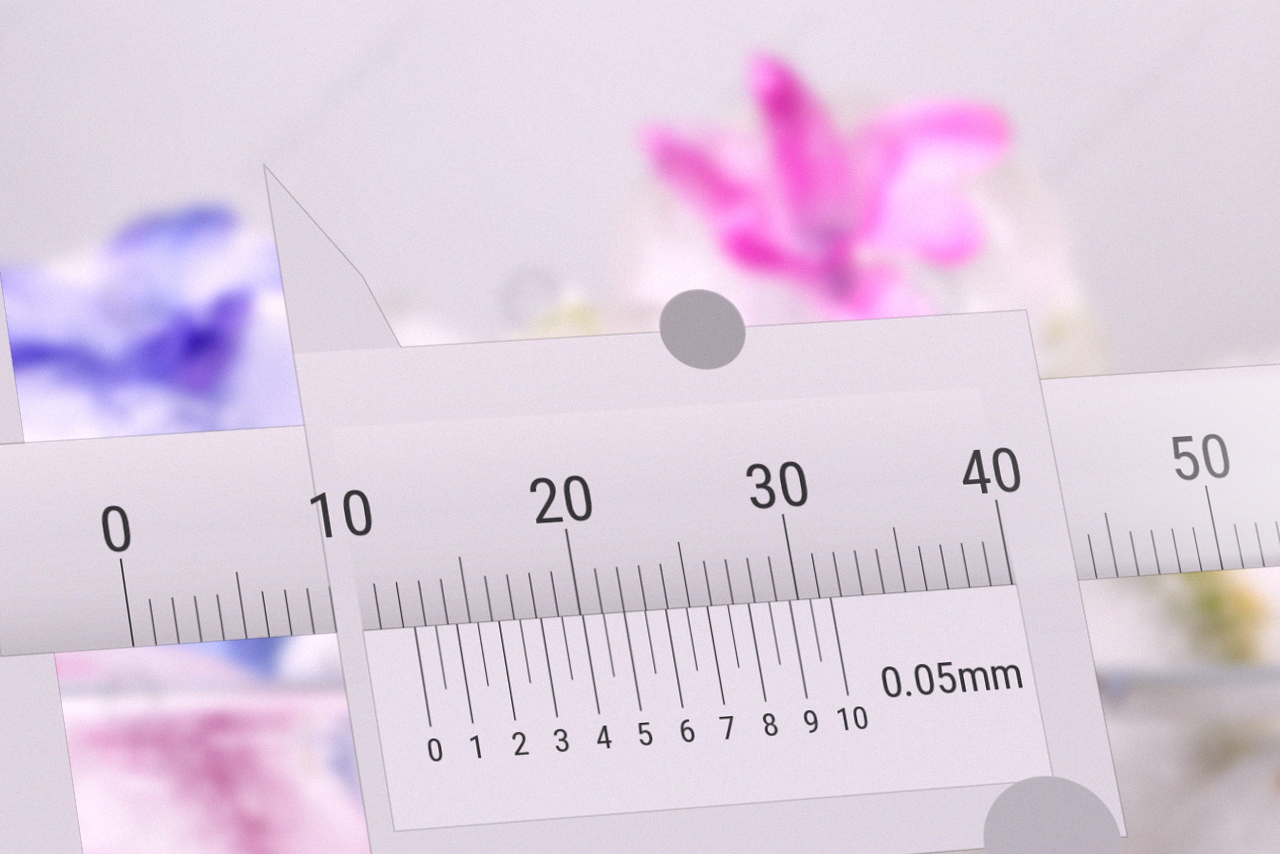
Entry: **12.5** mm
